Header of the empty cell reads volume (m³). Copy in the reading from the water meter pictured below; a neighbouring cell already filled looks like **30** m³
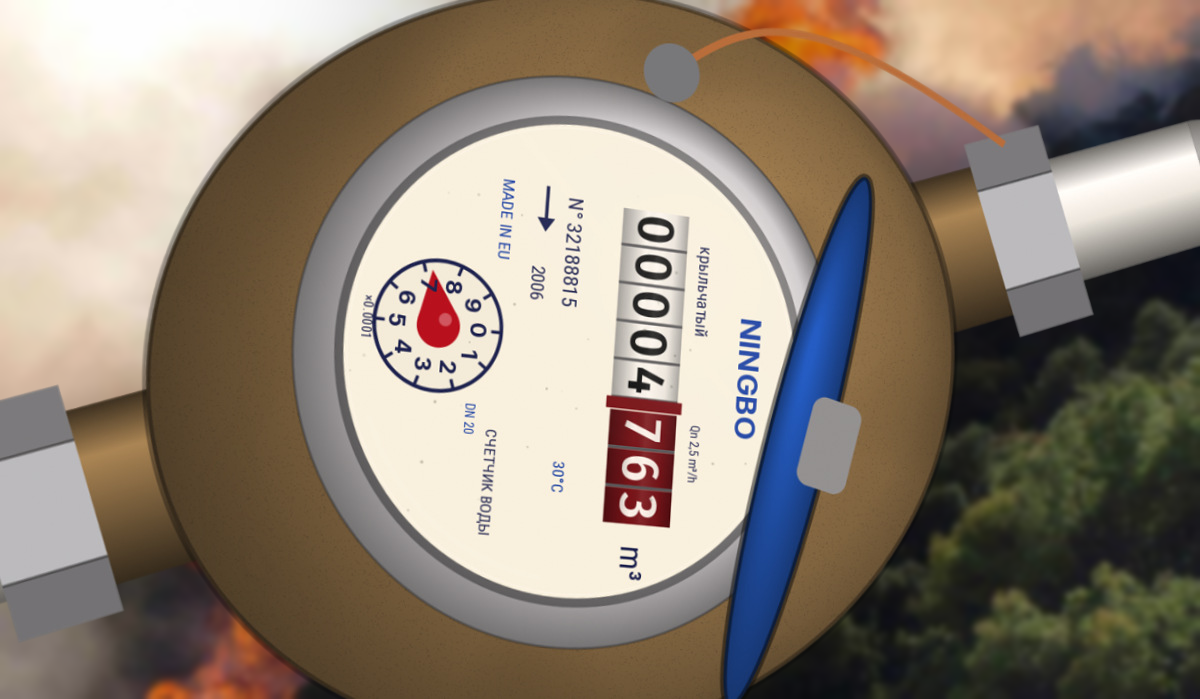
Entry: **4.7637** m³
